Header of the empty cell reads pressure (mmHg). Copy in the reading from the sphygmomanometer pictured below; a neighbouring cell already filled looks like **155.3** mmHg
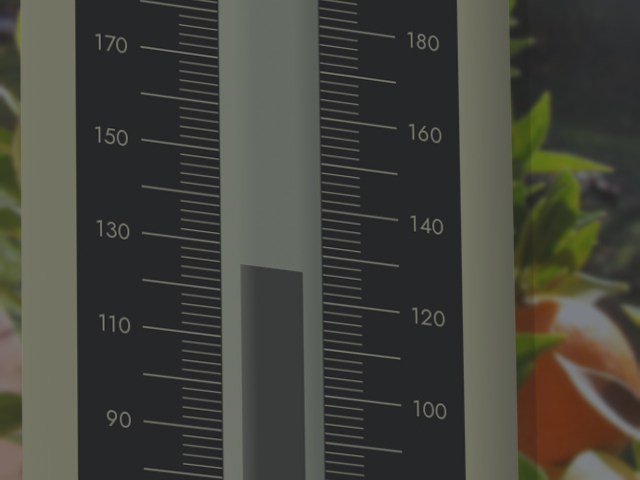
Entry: **126** mmHg
